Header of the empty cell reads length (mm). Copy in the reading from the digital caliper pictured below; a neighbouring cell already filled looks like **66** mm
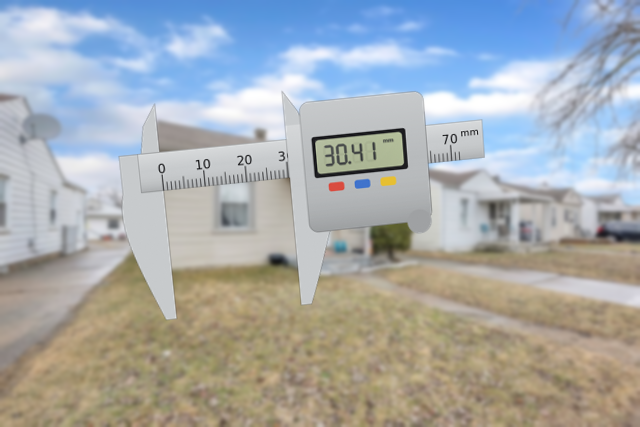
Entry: **30.41** mm
